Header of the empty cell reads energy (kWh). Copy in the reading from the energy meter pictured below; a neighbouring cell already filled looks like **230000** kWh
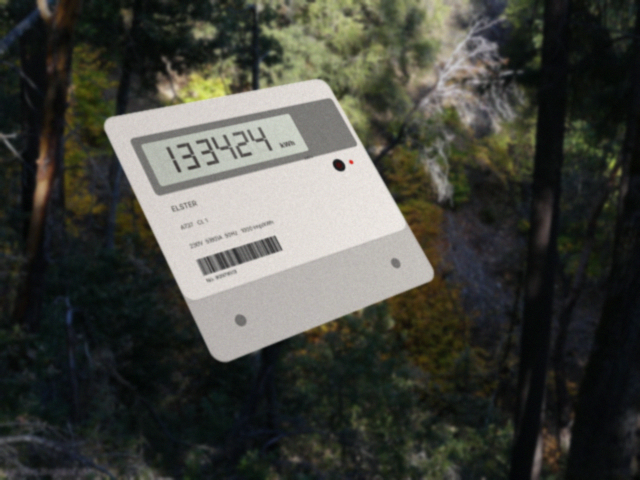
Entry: **133424** kWh
